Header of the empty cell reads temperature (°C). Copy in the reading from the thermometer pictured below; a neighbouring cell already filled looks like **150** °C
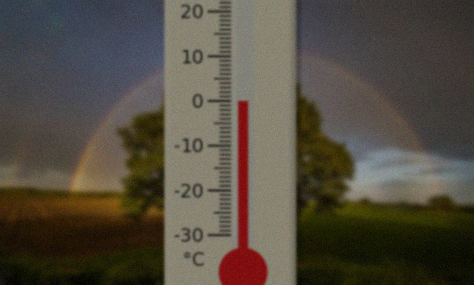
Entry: **0** °C
